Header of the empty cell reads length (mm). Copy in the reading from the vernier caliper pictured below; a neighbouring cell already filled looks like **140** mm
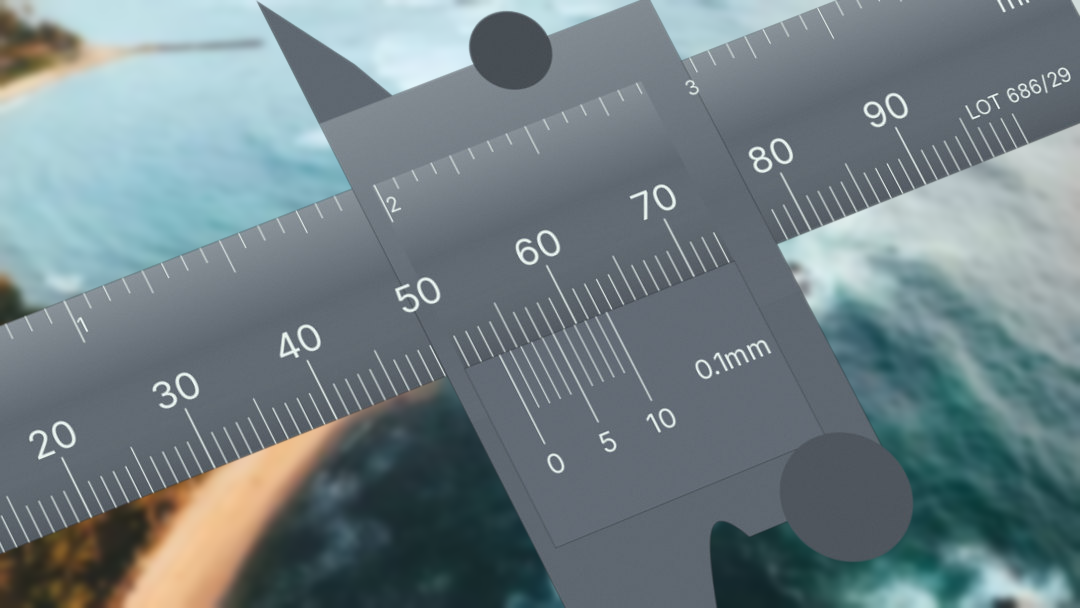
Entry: **53.5** mm
